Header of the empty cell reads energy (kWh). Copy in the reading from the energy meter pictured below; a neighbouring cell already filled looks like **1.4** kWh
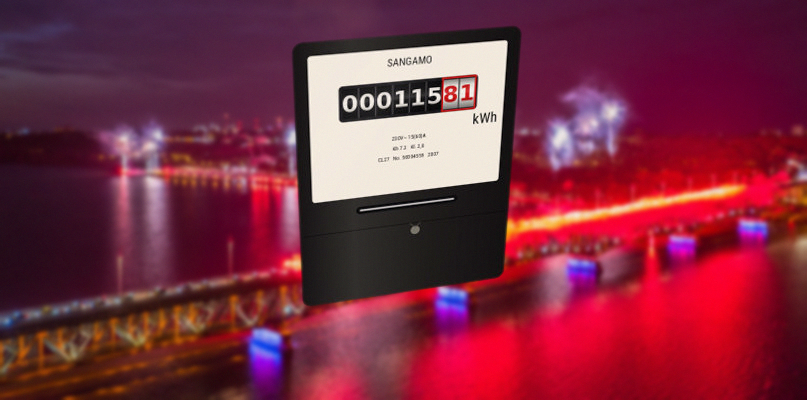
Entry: **115.81** kWh
